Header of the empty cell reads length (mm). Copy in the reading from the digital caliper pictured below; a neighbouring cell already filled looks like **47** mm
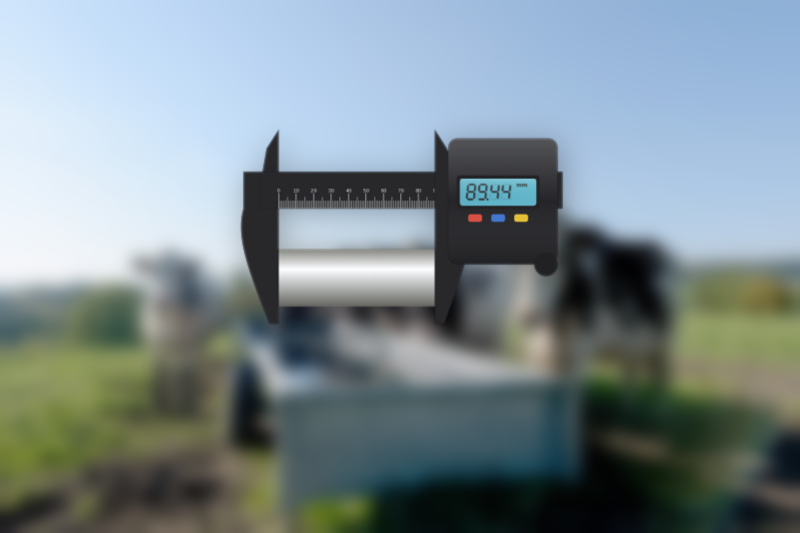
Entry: **89.44** mm
